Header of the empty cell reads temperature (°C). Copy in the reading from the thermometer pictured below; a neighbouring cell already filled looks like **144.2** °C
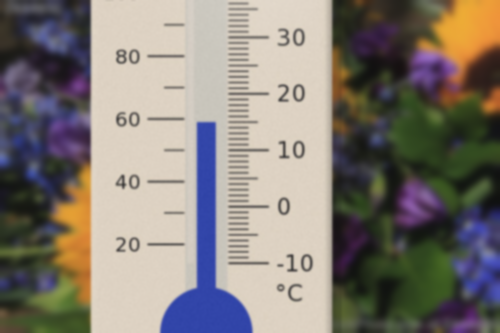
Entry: **15** °C
